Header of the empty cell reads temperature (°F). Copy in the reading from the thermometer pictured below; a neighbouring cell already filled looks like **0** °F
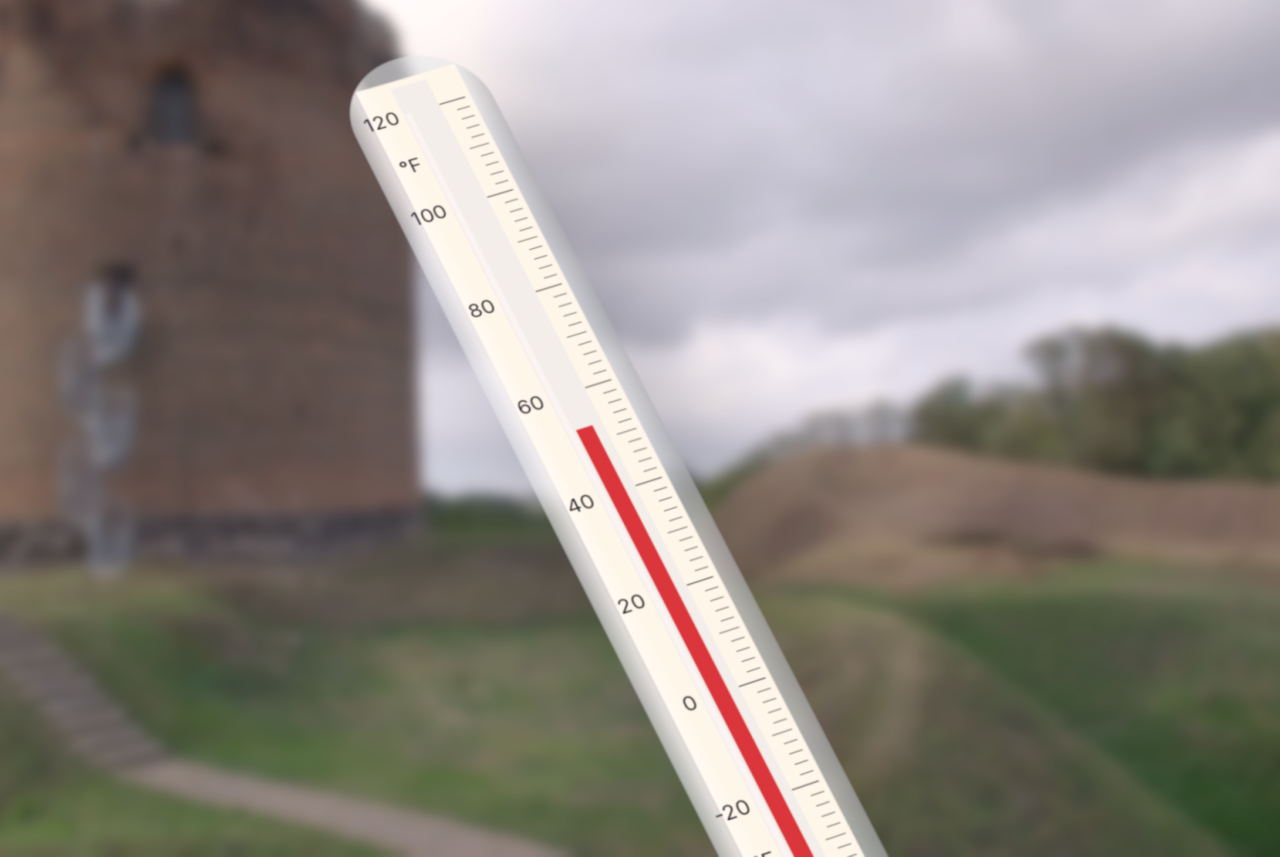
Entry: **53** °F
